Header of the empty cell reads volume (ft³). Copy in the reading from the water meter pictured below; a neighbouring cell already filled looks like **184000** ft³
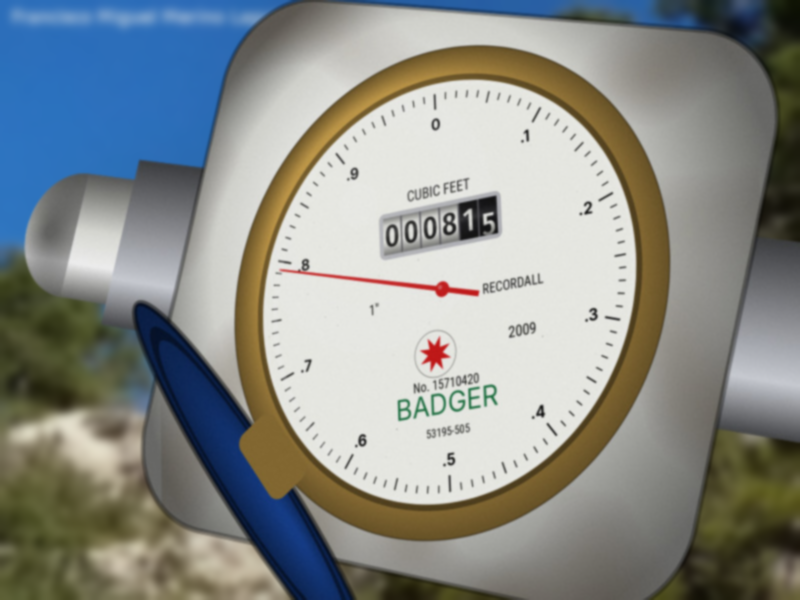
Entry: **814.79** ft³
